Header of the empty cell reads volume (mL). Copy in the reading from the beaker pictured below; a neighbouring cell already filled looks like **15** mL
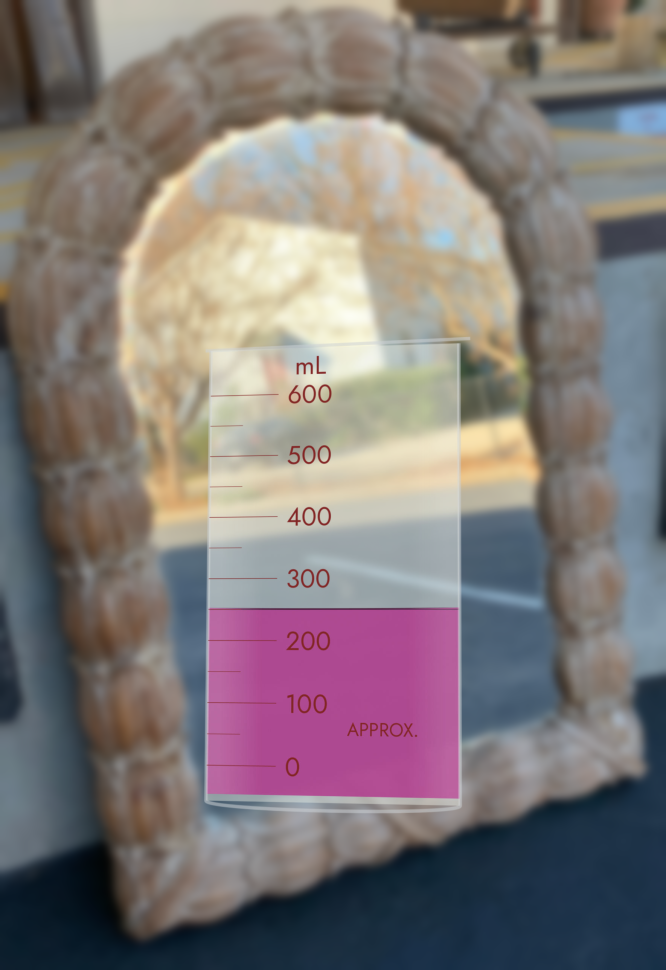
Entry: **250** mL
